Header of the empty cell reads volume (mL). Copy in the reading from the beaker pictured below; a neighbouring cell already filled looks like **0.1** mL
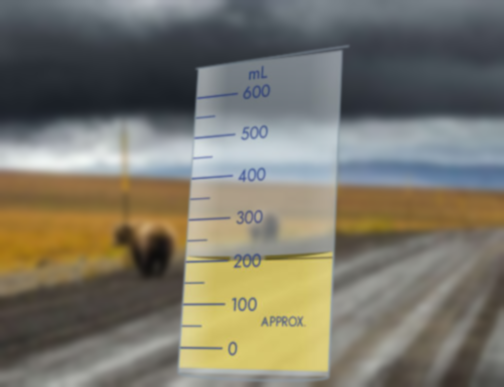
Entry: **200** mL
